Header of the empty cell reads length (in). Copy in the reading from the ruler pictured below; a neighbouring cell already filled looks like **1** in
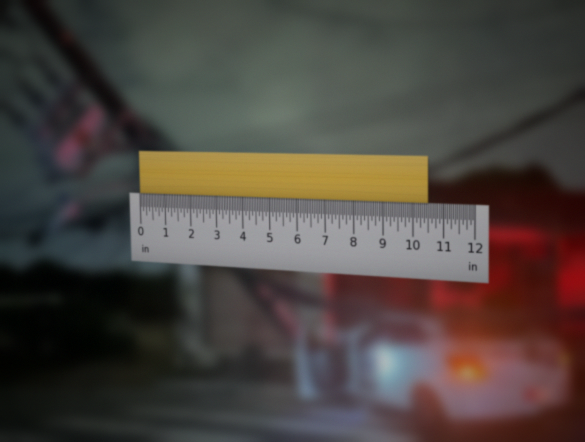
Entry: **10.5** in
